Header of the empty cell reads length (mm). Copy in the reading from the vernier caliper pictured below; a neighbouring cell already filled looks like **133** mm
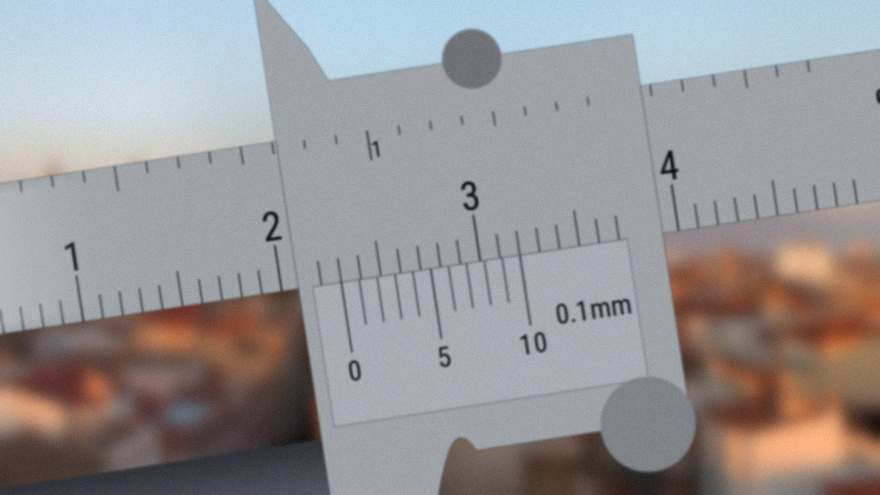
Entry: **23.0** mm
